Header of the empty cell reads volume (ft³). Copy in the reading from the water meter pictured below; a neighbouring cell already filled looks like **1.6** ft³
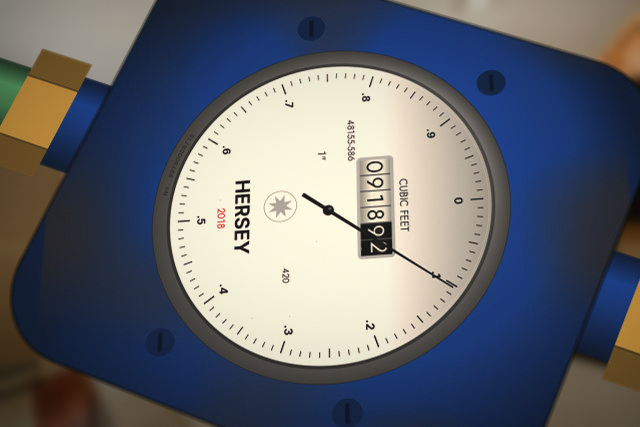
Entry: **91892.10** ft³
